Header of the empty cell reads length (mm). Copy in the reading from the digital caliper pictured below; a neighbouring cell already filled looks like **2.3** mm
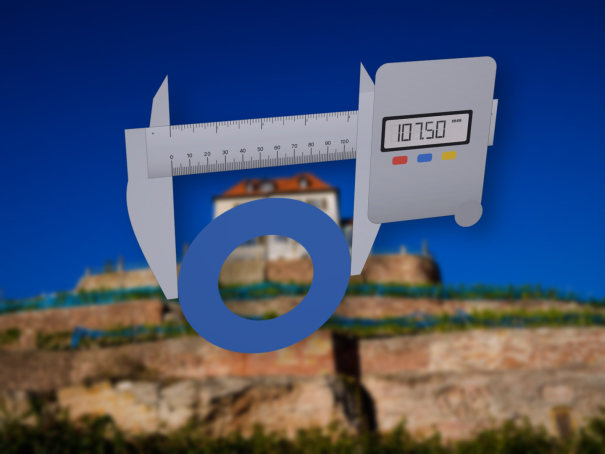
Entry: **107.50** mm
